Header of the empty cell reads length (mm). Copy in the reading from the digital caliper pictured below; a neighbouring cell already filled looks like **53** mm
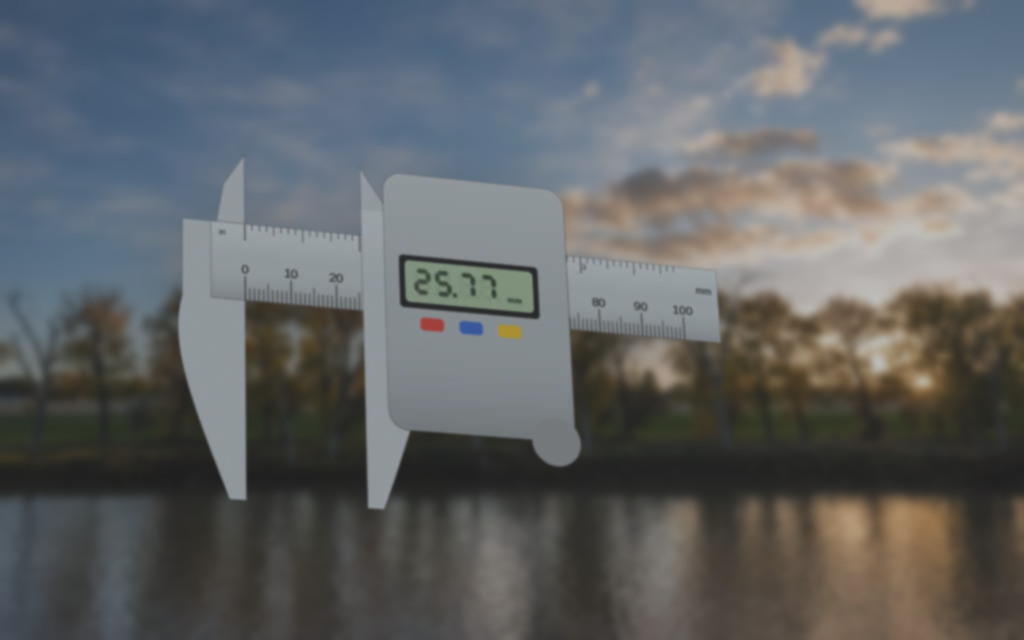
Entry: **25.77** mm
